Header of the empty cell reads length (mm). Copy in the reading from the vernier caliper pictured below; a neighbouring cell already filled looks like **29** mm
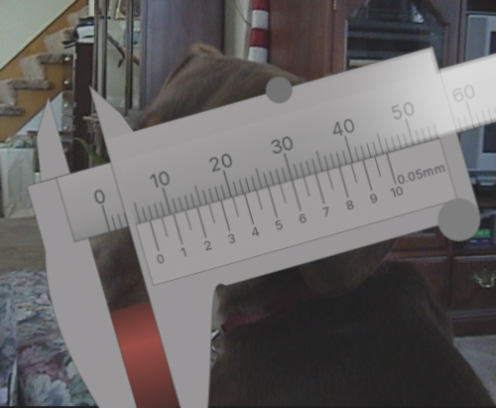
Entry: **6.6** mm
